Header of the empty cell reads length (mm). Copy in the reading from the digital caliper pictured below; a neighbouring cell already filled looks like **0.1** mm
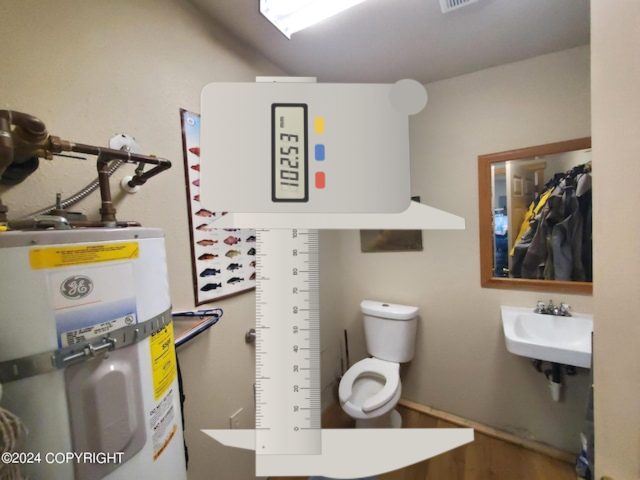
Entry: **102.53** mm
